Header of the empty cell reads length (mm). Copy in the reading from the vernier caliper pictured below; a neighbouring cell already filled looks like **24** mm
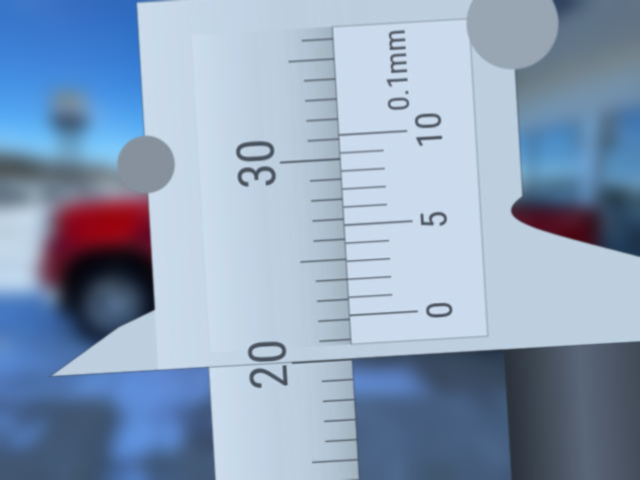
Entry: **22.2** mm
